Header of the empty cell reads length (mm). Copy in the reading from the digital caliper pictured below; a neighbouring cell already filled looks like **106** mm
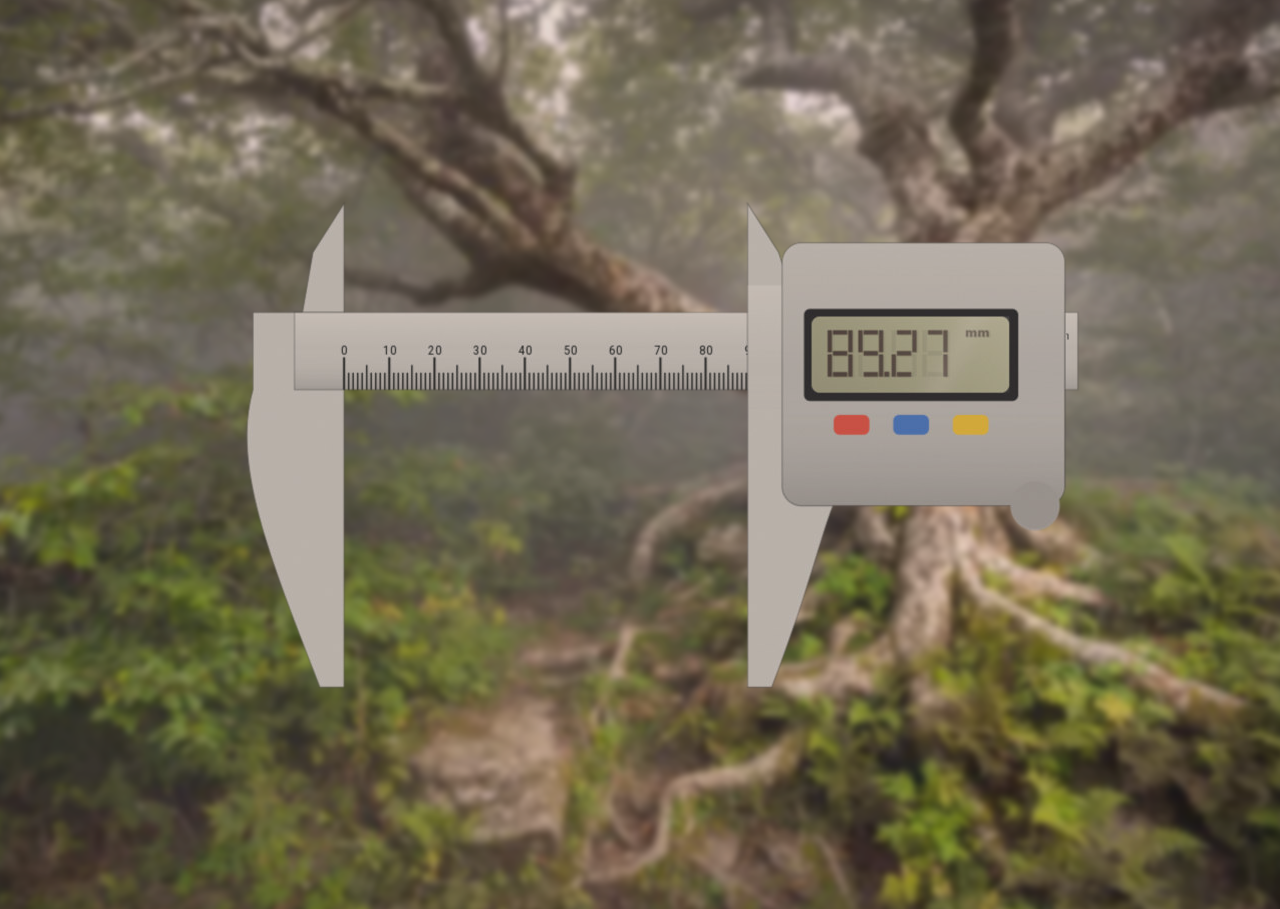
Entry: **89.27** mm
